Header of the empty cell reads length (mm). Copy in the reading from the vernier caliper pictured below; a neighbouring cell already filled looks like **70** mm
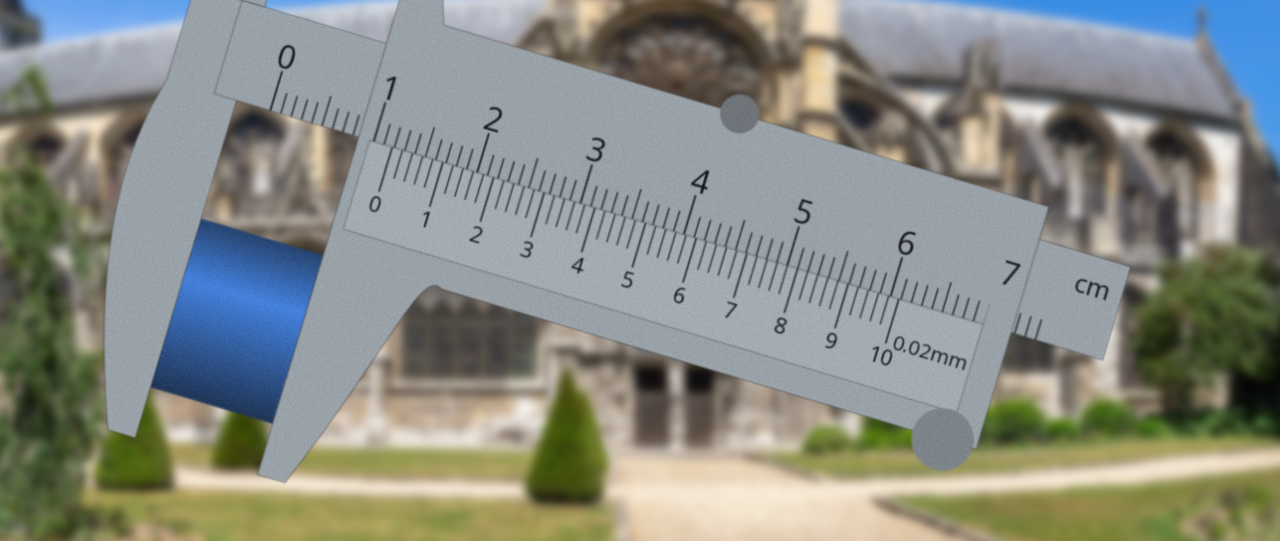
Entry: **11.8** mm
